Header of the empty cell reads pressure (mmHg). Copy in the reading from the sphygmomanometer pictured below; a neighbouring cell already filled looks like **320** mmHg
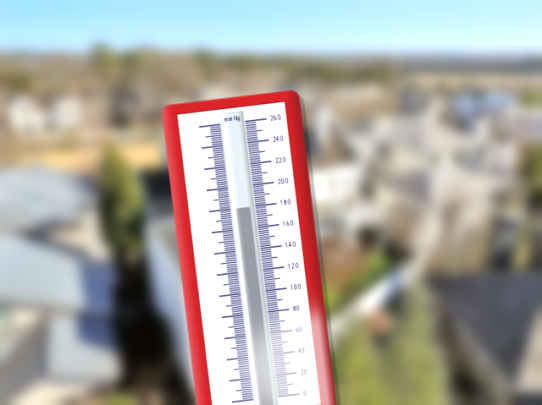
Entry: **180** mmHg
